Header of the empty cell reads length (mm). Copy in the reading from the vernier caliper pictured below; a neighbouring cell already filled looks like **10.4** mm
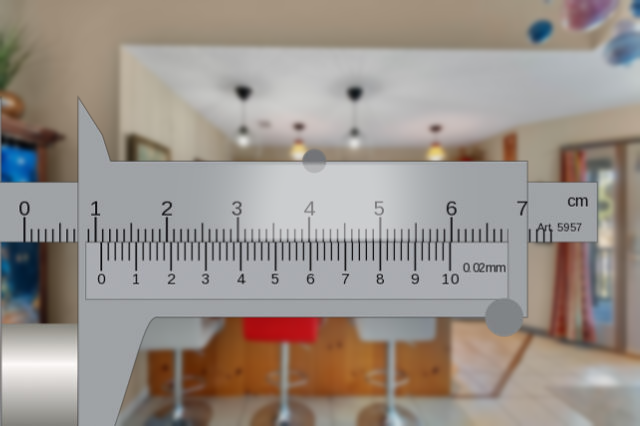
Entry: **10.8** mm
